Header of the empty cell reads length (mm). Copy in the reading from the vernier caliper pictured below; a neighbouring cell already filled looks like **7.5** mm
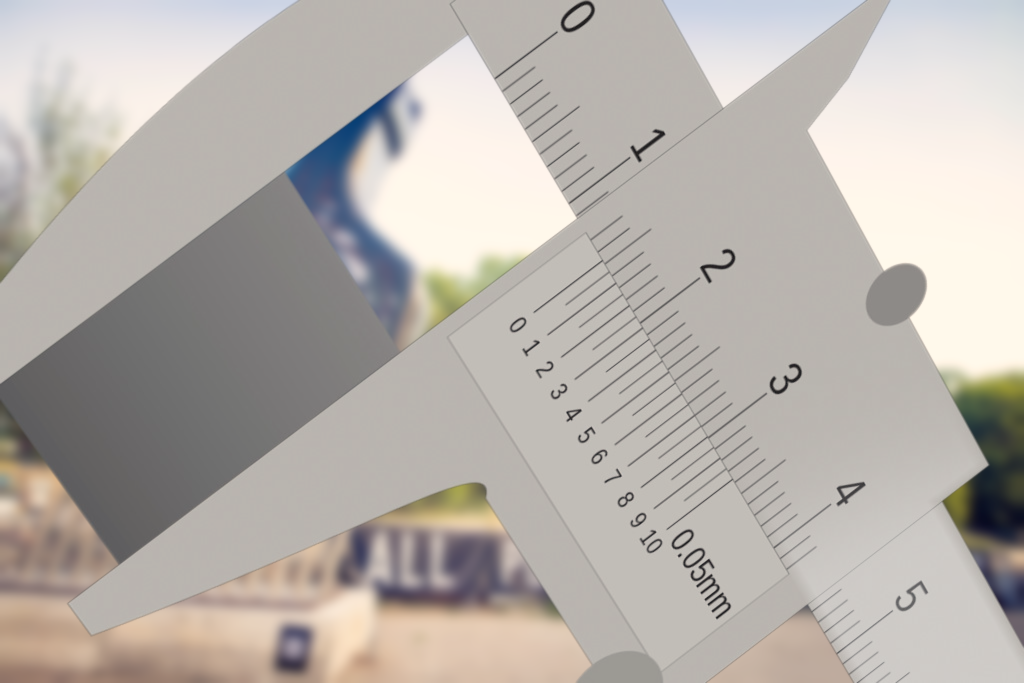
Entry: **14.7** mm
